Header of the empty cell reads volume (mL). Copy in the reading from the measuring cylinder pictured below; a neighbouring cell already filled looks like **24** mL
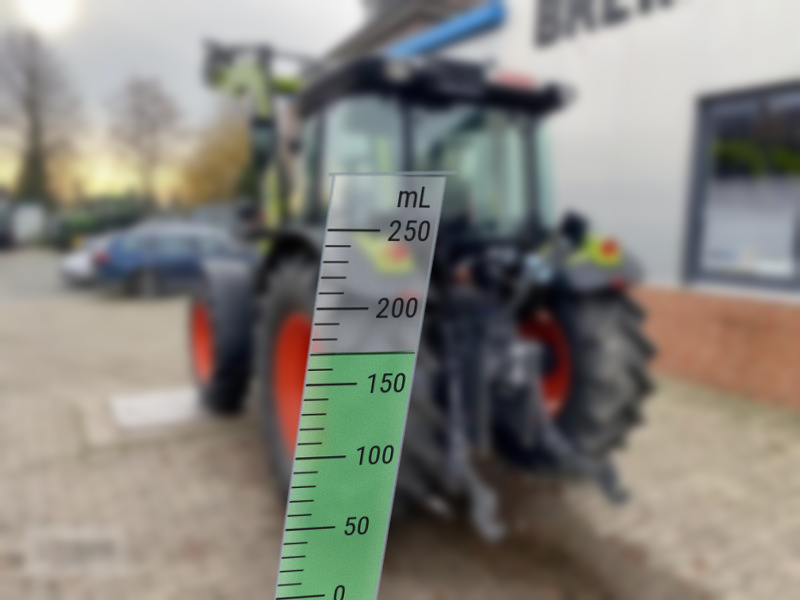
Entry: **170** mL
